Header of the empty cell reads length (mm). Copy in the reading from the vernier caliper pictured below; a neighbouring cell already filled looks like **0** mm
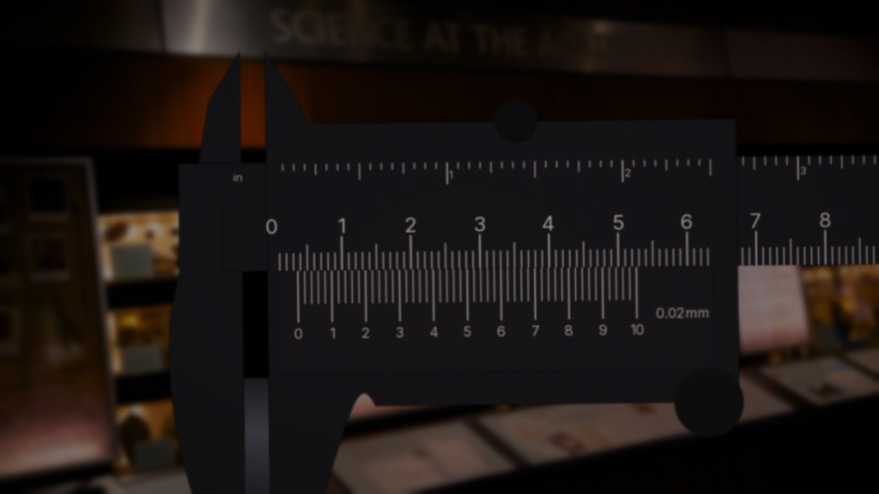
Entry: **3.6** mm
